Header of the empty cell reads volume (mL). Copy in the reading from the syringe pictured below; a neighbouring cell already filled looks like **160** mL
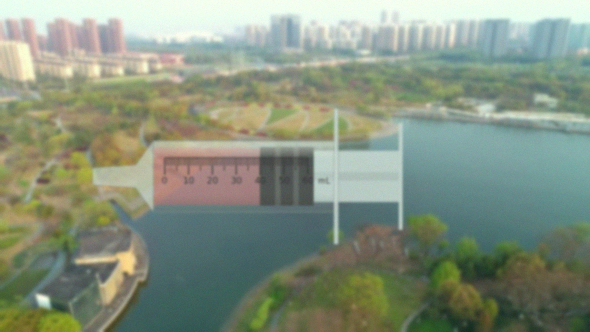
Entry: **40** mL
